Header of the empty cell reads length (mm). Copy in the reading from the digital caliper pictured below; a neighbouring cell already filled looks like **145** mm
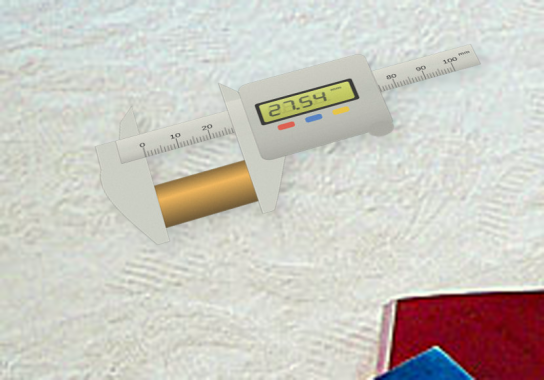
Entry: **27.54** mm
